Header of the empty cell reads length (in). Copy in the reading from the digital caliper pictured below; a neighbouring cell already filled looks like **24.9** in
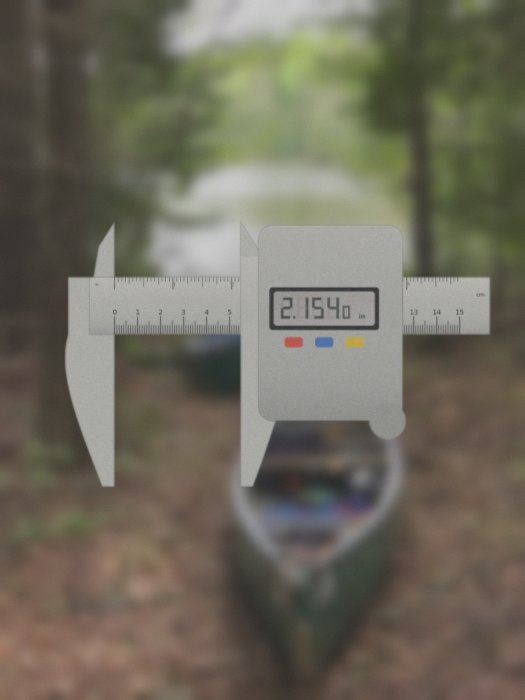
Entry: **2.1540** in
